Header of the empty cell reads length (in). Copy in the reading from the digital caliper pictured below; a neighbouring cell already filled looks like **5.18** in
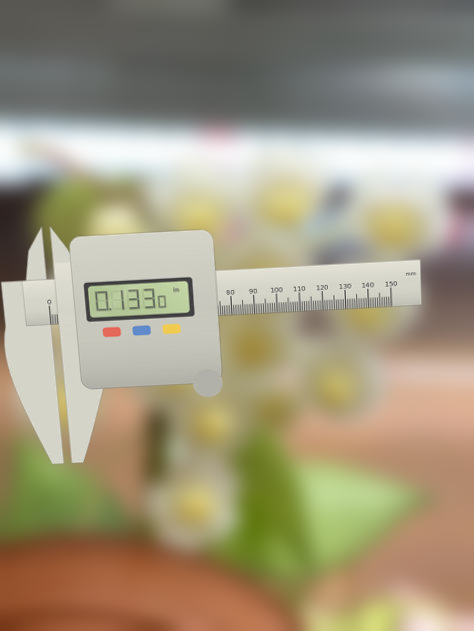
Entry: **0.1330** in
